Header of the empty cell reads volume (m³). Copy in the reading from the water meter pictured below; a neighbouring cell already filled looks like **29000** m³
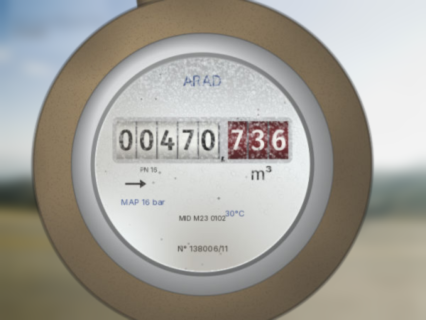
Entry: **470.736** m³
